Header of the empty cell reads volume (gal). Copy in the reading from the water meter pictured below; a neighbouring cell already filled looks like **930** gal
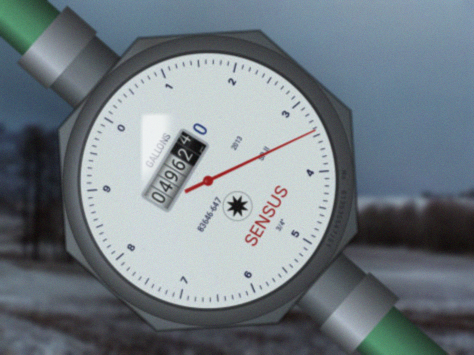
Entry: **496243.4** gal
